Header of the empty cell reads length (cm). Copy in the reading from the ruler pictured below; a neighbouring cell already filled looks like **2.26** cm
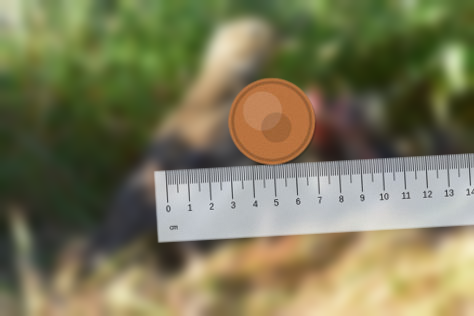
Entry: **4** cm
